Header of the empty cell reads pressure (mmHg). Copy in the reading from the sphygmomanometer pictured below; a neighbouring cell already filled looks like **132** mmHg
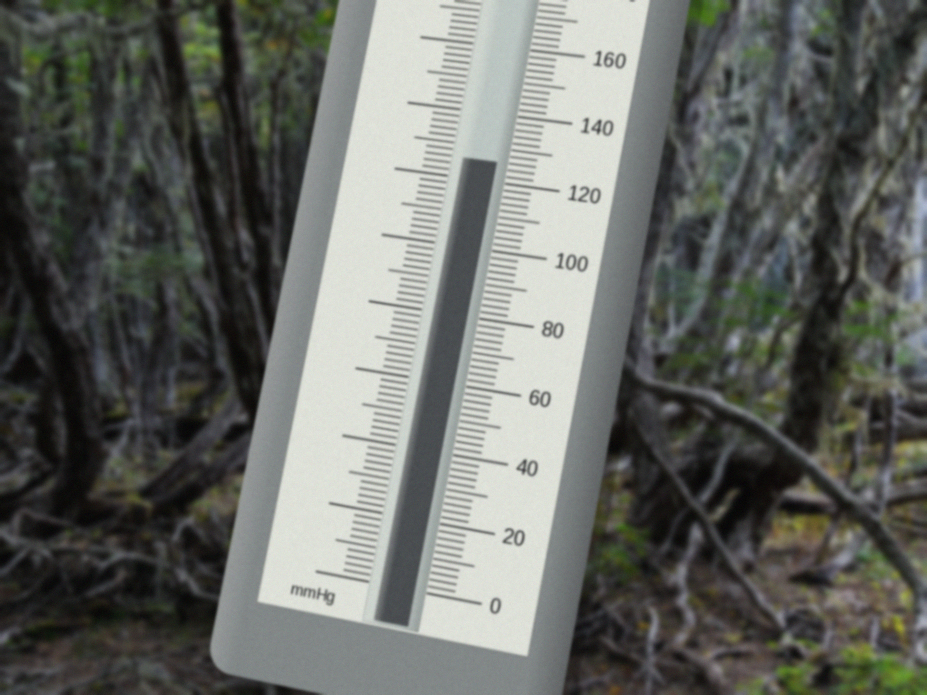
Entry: **126** mmHg
